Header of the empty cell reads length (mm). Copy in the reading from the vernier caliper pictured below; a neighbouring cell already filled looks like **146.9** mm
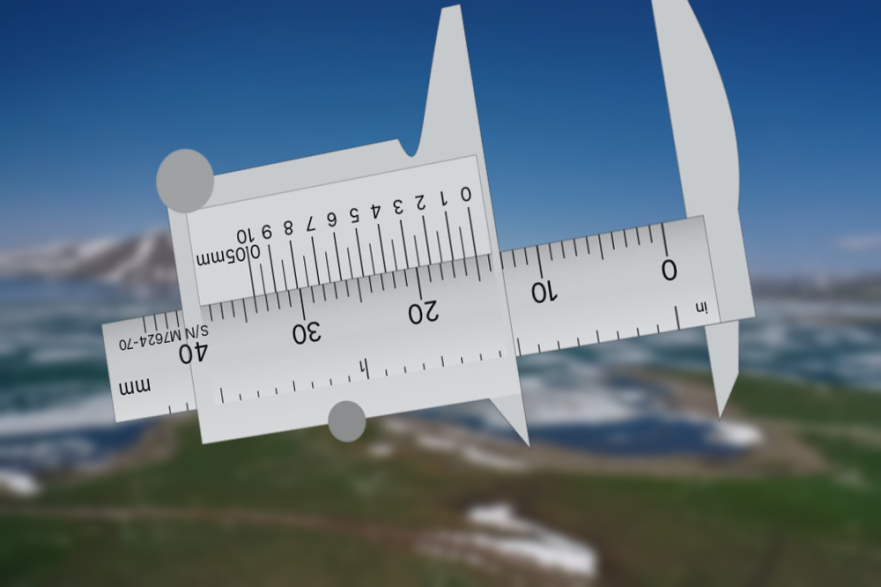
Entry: **15.0** mm
